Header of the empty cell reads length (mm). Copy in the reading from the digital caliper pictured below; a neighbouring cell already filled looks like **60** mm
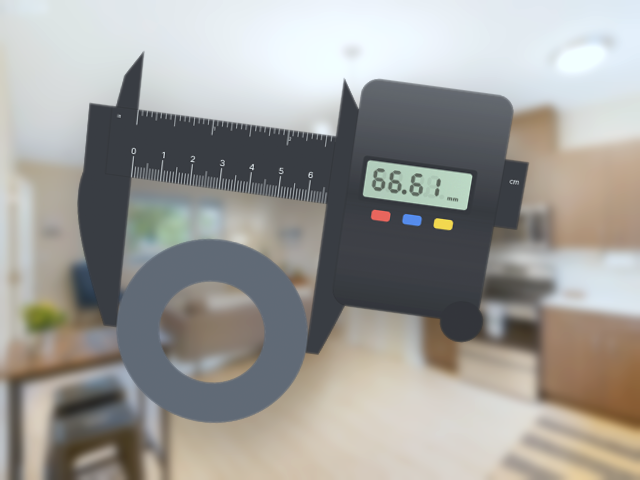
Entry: **66.61** mm
